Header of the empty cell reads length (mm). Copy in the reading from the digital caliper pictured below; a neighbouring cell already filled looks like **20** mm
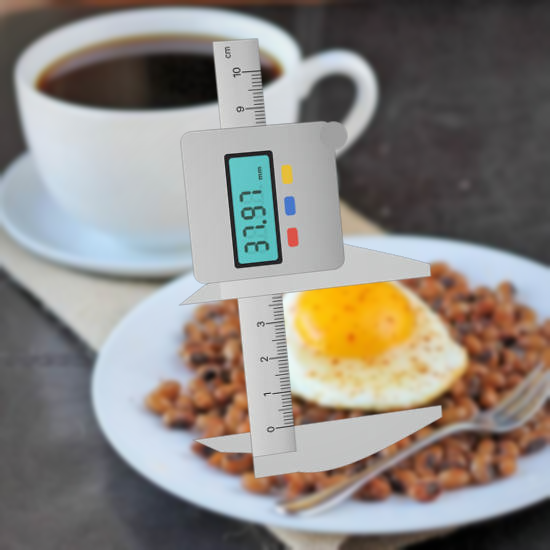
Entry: **37.97** mm
